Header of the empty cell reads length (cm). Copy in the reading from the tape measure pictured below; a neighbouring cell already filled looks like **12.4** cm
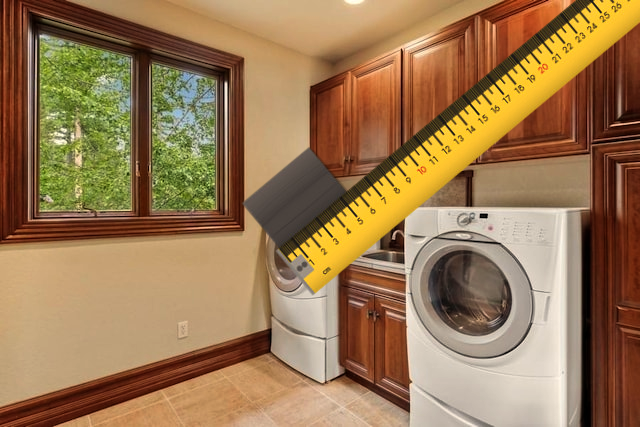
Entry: **5.5** cm
